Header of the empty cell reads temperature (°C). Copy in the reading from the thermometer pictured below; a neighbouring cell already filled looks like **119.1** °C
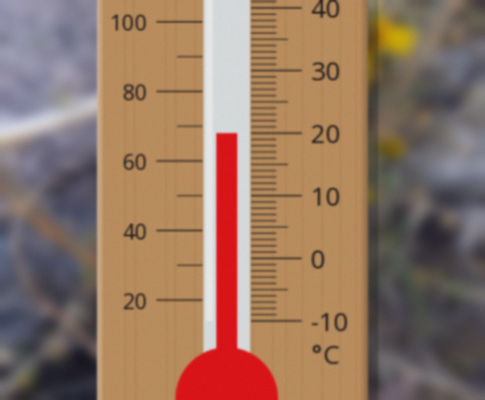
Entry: **20** °C
